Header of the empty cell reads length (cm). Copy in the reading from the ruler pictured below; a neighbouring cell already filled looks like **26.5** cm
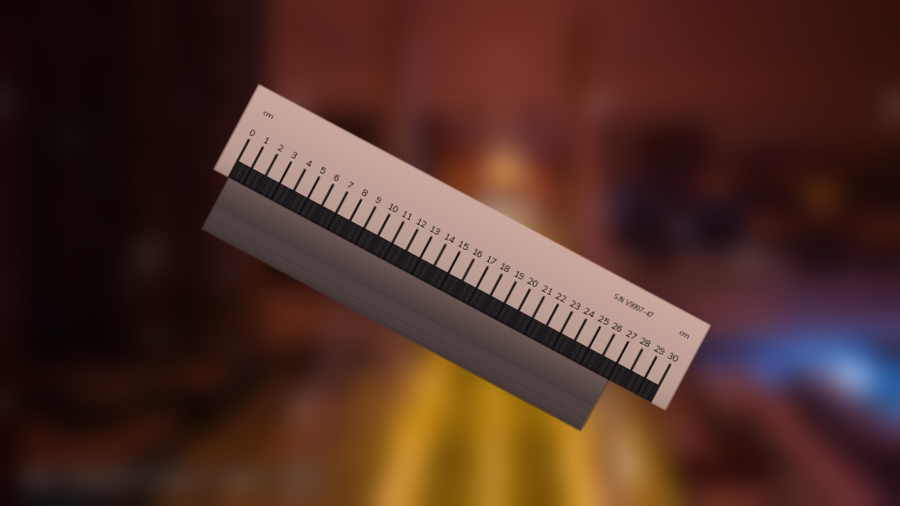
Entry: **27** cm
